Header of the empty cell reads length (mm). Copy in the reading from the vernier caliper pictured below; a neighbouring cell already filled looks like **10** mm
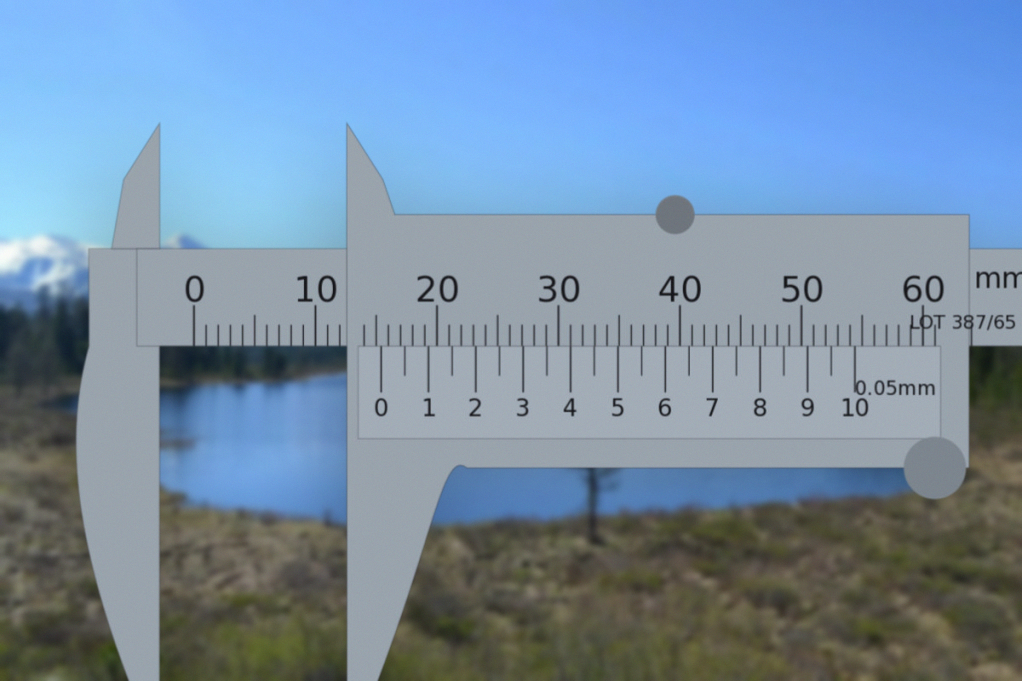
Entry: **15.4** mm
